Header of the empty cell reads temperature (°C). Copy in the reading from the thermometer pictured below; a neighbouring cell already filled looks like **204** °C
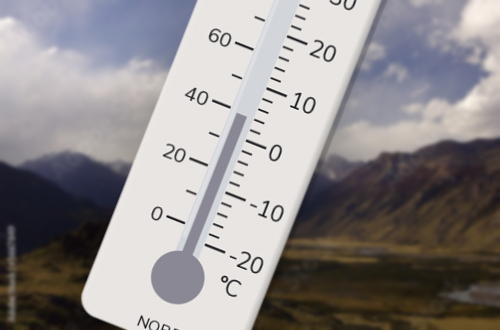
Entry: **4** °C
